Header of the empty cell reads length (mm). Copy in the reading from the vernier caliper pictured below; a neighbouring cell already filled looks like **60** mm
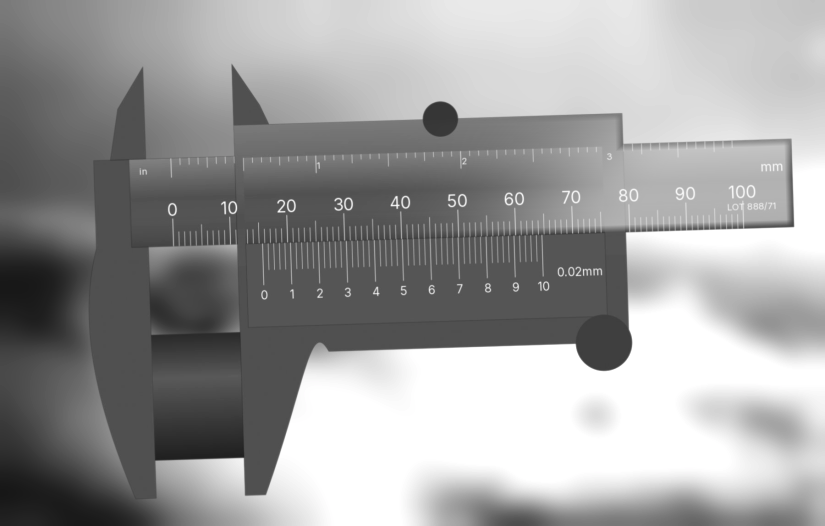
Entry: **15.6** mm
